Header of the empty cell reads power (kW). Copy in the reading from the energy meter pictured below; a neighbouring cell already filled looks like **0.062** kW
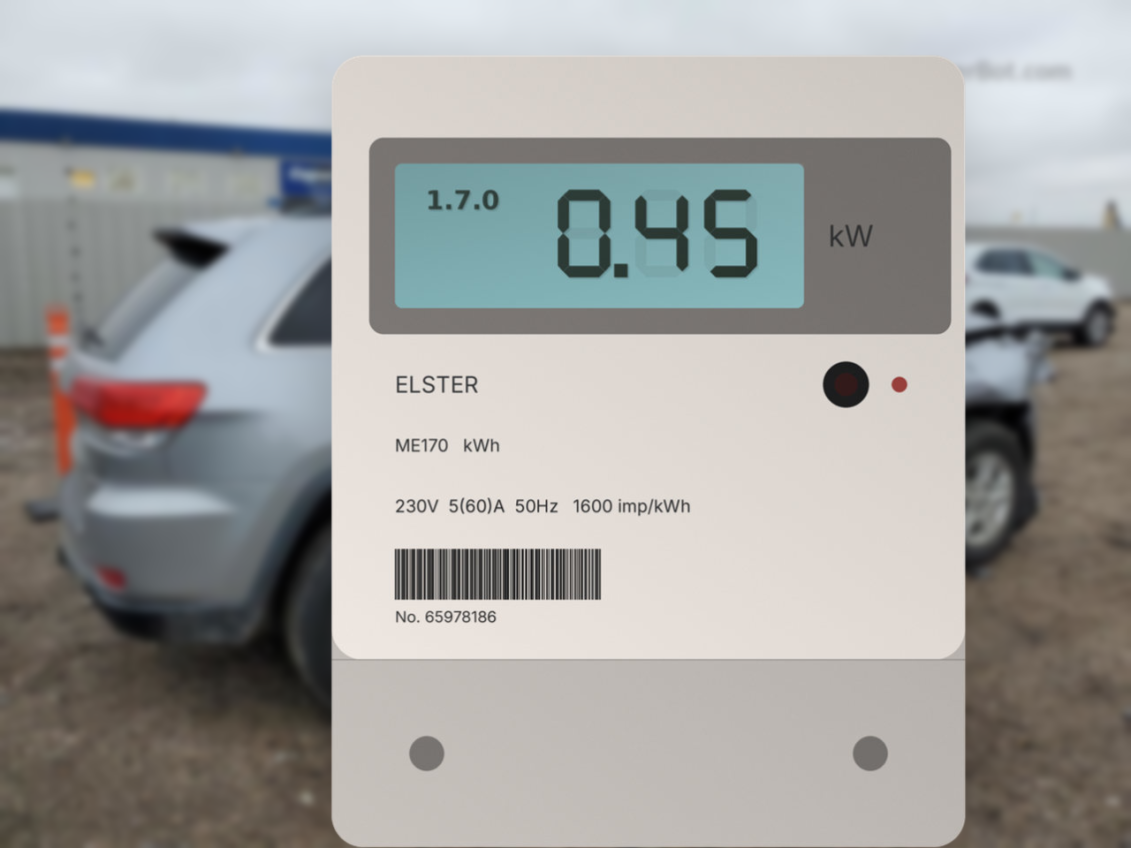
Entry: **0.45** kW
